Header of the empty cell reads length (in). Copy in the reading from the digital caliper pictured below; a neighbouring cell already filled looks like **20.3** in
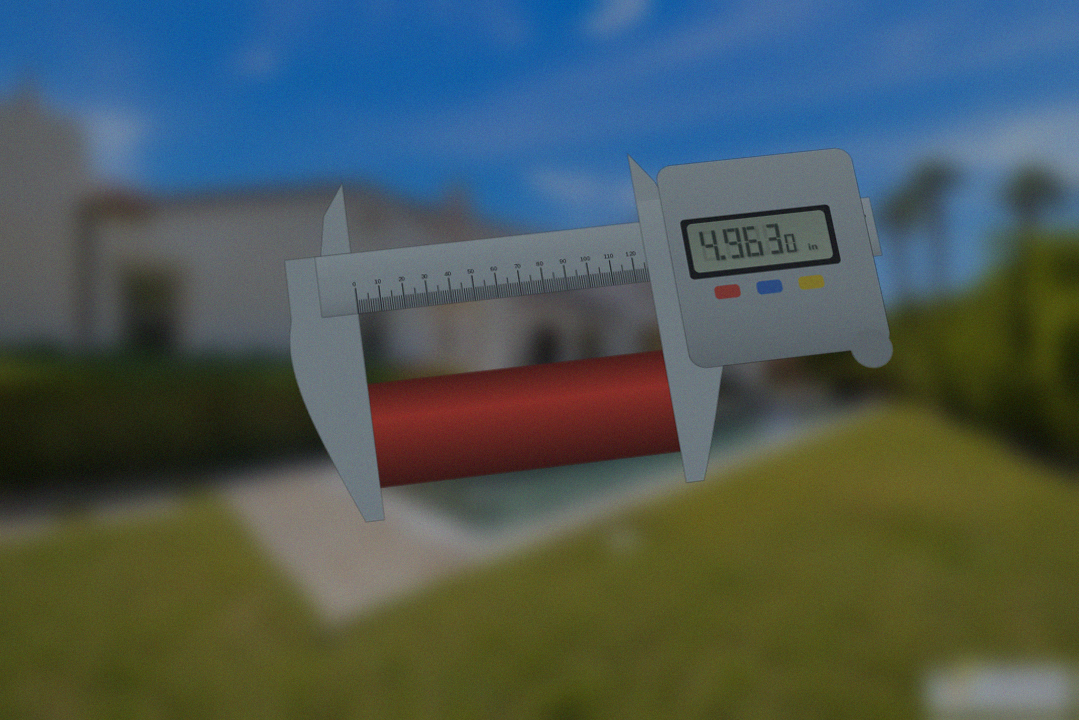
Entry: **4.9630** in
